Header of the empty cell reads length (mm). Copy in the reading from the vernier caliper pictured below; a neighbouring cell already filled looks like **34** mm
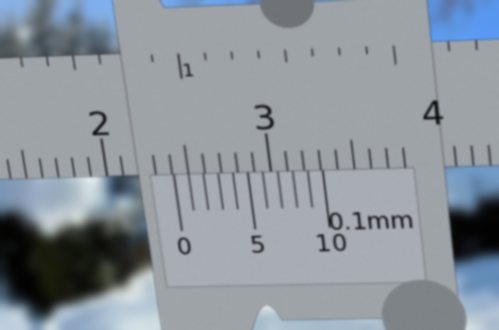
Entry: **24.1** mm
